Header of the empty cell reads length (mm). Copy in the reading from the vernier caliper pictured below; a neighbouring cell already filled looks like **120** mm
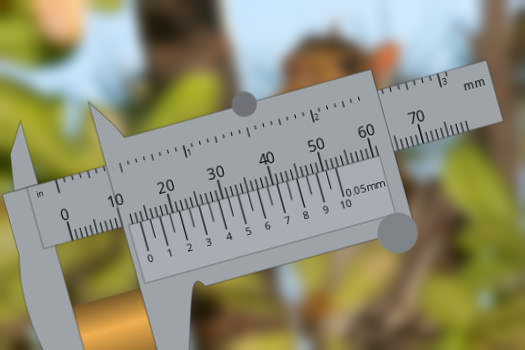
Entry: **13.5** mm
